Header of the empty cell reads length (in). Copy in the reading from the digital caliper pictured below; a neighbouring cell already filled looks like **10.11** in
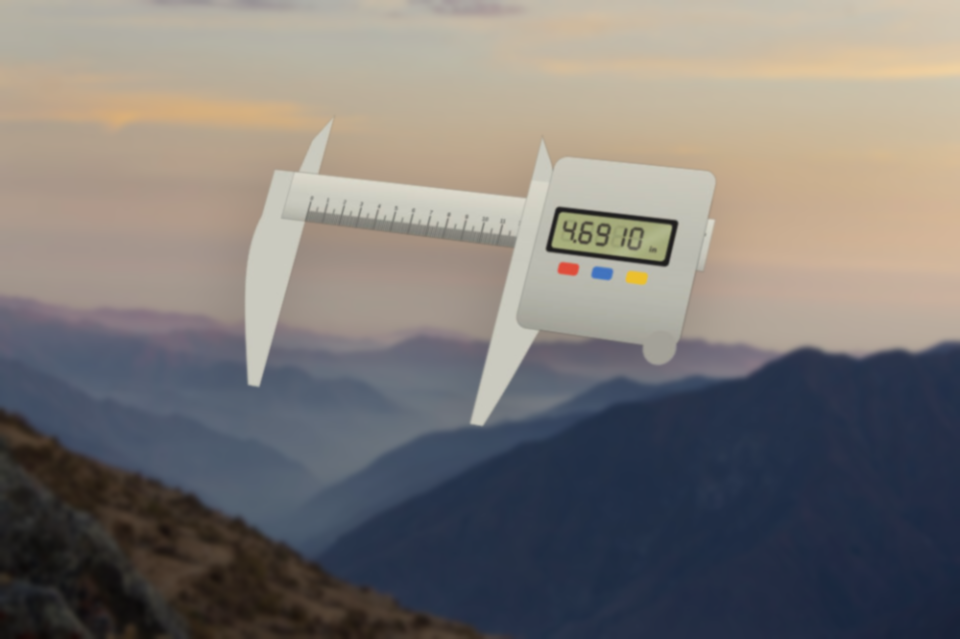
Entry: **4.6910** in
